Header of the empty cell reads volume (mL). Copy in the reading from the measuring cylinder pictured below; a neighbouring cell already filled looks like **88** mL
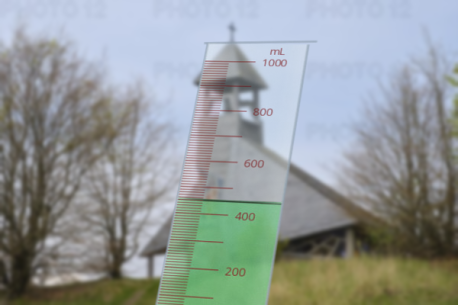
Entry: **450** mL
